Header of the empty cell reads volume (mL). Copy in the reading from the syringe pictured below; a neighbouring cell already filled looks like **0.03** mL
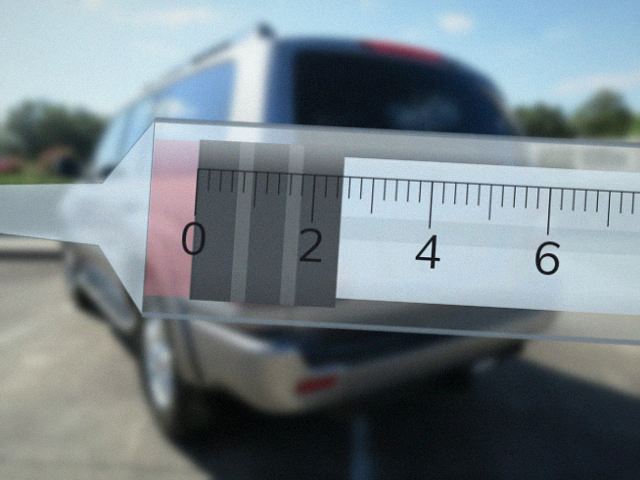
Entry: **0** mL
